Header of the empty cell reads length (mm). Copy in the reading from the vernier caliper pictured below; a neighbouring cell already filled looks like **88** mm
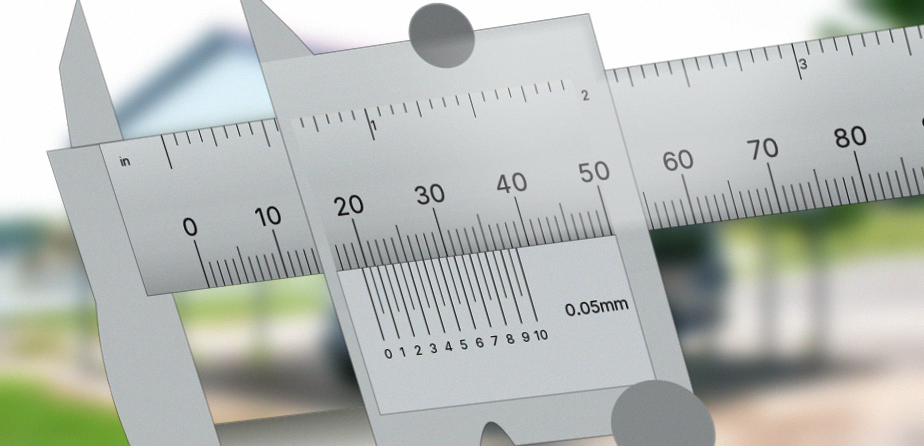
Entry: **19.4** mm
